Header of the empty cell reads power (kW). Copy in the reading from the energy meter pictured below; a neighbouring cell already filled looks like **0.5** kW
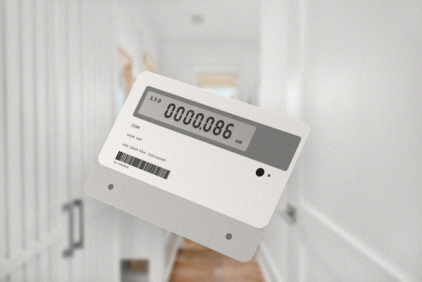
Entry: **0.086** kW
